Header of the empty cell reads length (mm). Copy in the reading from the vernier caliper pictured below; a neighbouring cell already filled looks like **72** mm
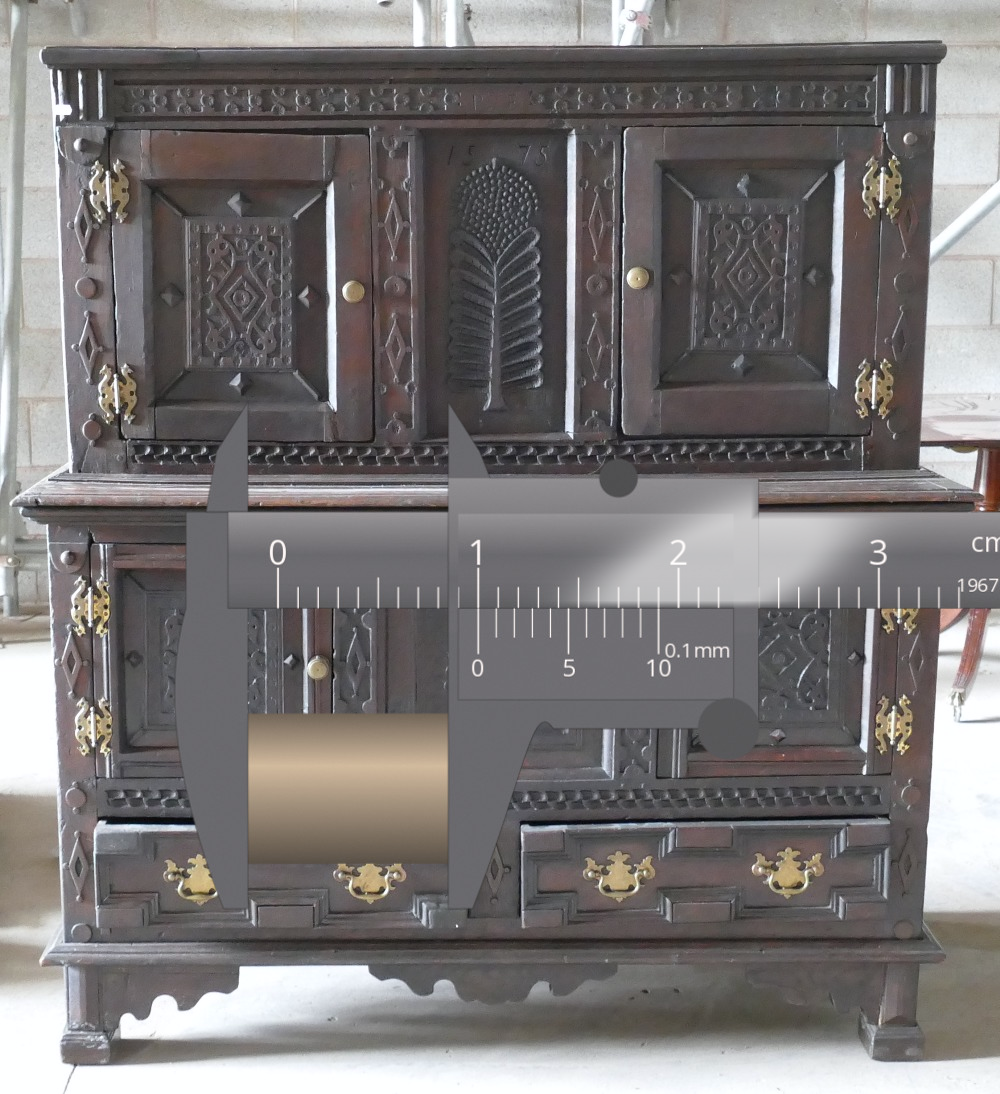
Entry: **10.0** mm
